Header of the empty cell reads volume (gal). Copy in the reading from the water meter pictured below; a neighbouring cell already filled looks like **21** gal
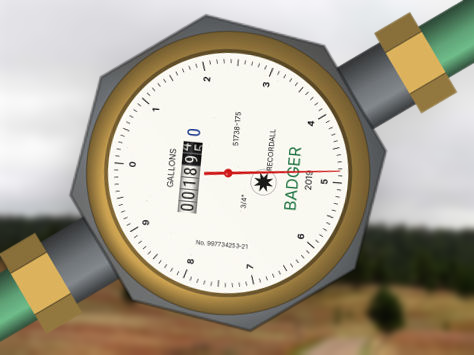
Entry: **18944.8** gal
